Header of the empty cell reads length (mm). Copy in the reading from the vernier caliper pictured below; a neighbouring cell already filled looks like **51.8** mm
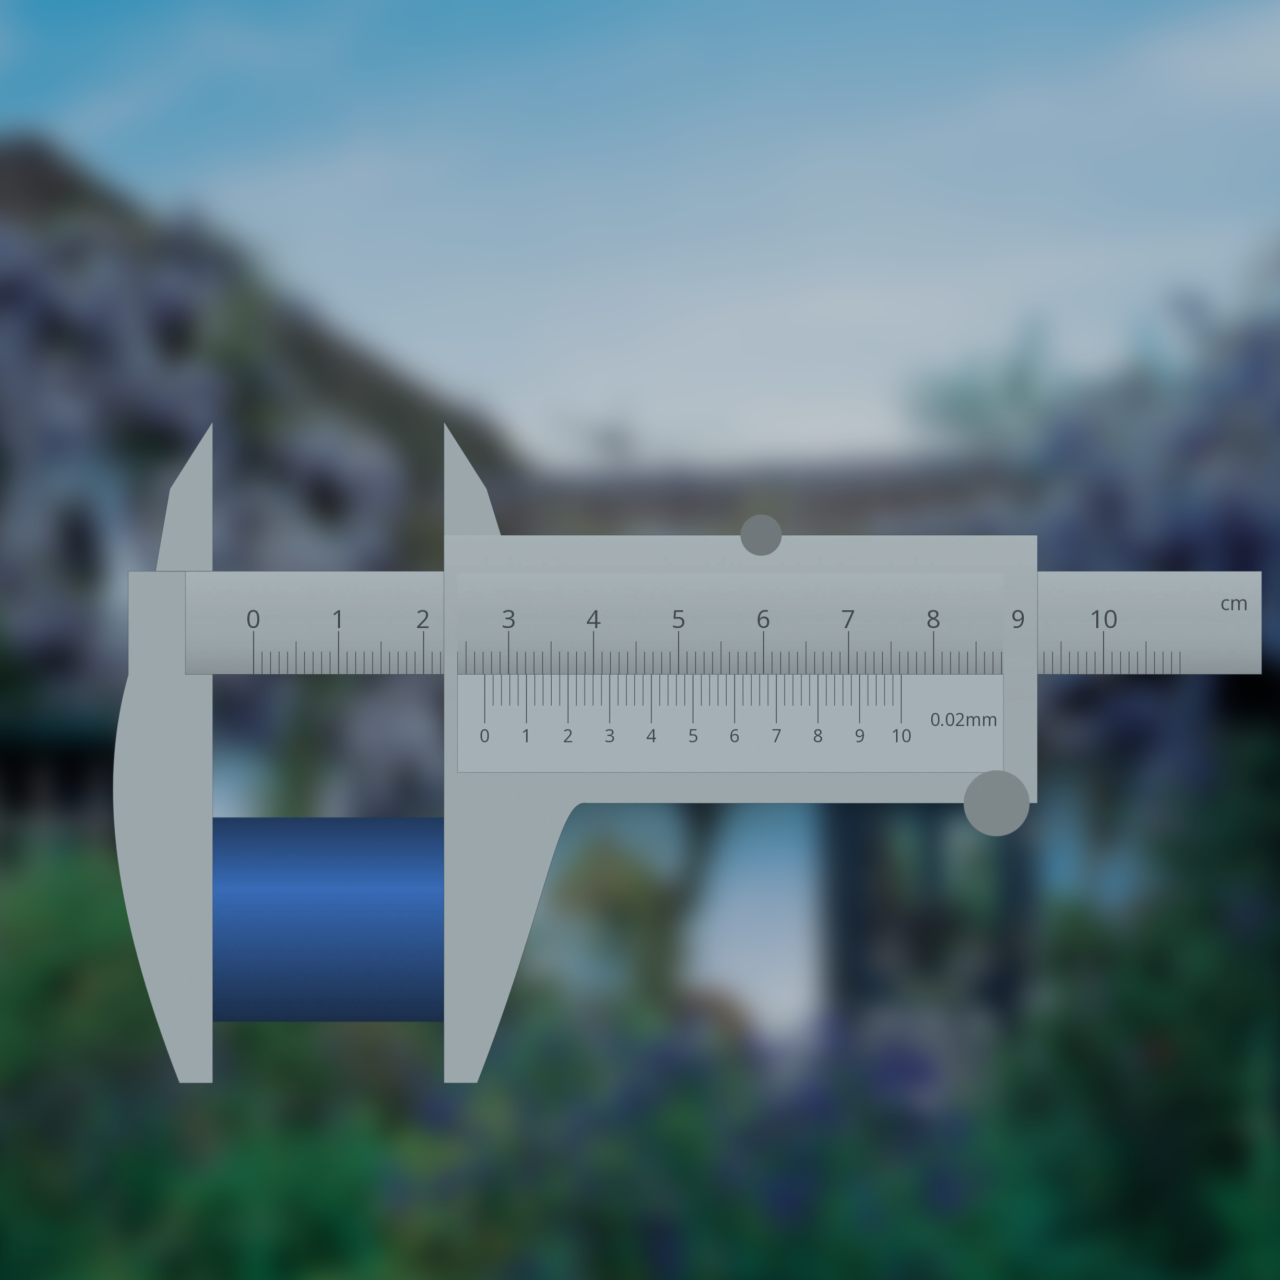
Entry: **27.2** mm
